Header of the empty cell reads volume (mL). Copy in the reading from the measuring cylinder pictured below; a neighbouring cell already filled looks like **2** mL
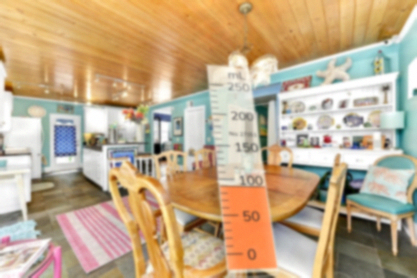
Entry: **90** mL
